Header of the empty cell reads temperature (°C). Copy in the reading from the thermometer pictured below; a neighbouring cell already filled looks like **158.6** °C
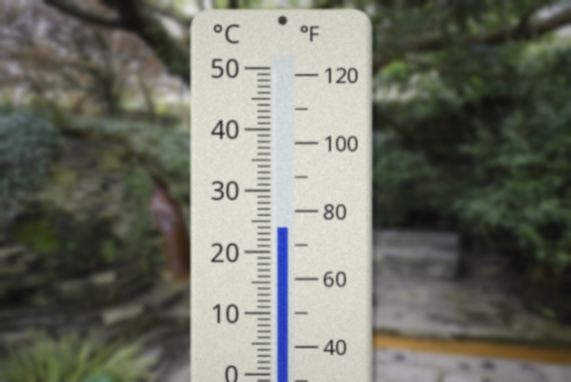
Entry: **24** °C
